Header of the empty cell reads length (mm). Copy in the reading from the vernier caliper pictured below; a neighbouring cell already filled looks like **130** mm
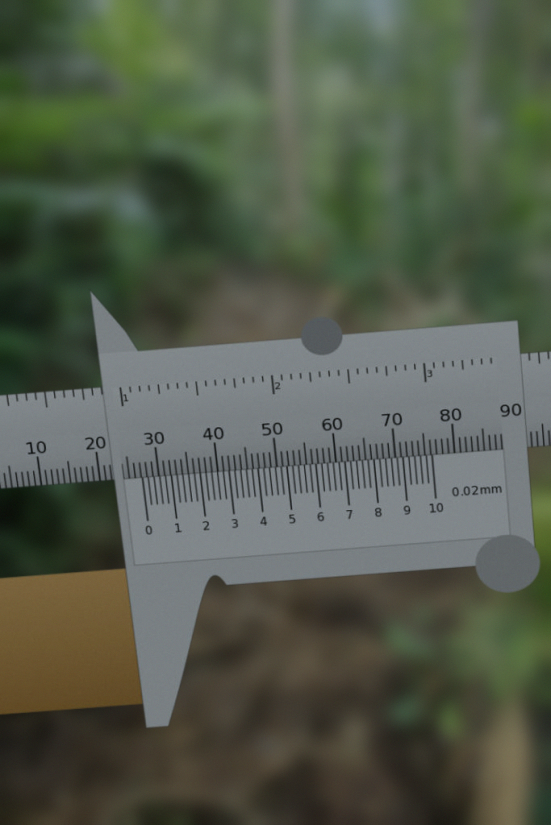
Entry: **27.2** mm
